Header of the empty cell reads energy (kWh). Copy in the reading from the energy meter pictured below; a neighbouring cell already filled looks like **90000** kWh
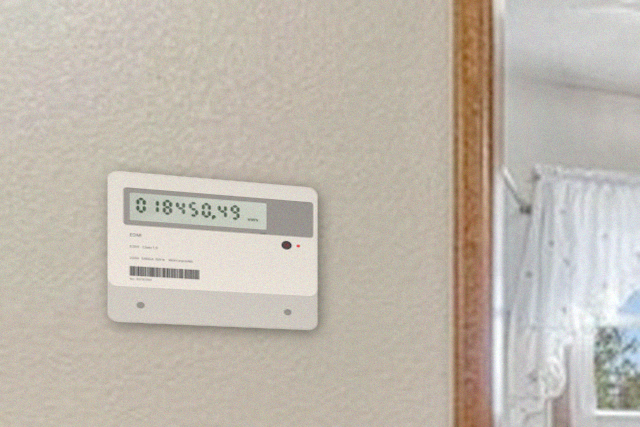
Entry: **18450.49** kWh
